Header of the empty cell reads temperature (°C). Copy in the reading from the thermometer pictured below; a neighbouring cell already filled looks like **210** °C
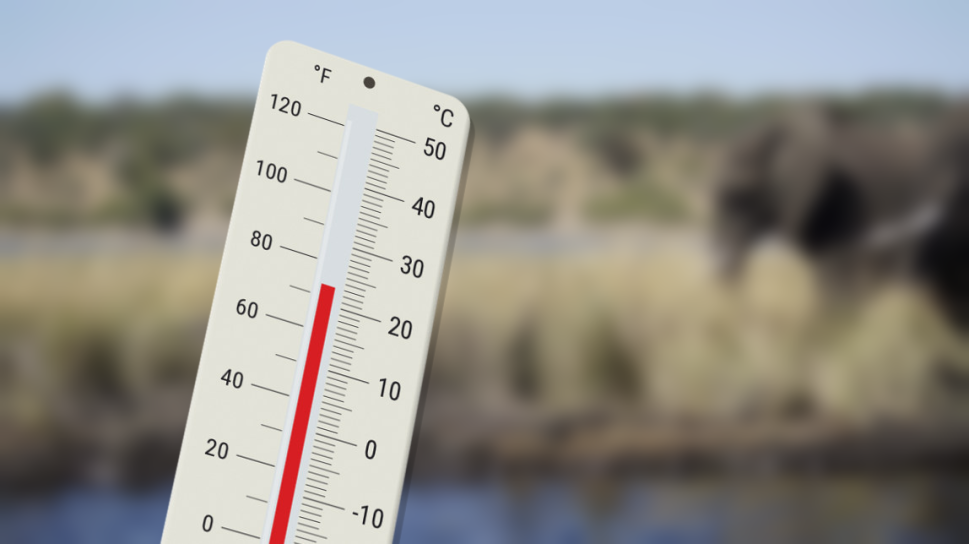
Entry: **23** °C
